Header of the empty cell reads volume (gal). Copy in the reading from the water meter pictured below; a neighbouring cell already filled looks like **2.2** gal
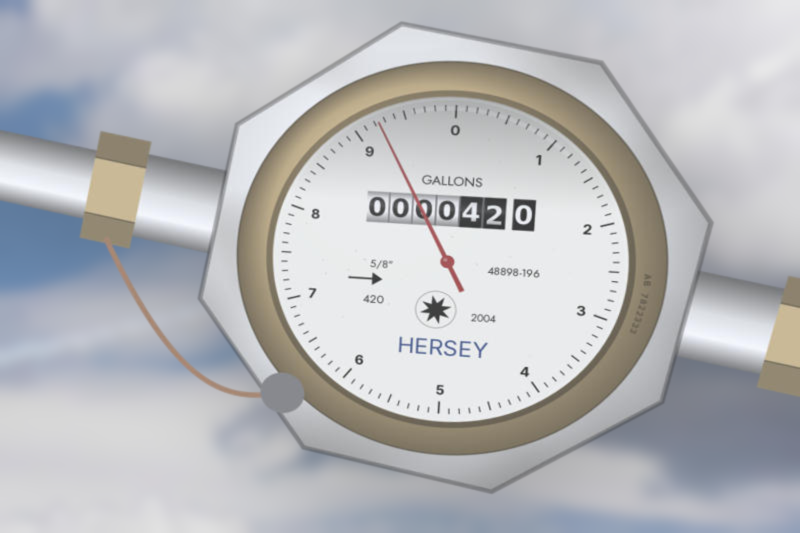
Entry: **419.2** gal
